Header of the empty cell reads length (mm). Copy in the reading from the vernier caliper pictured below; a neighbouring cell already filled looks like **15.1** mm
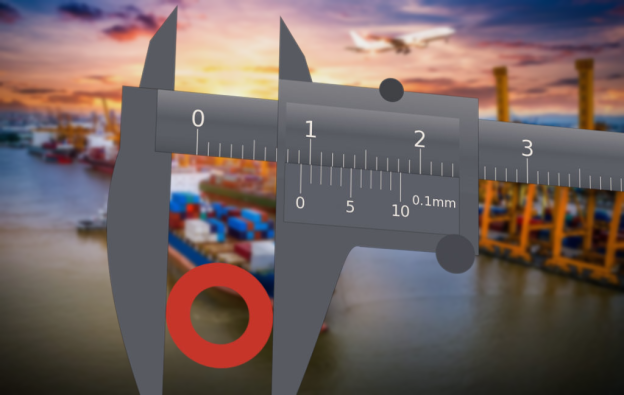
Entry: **9.2** mm
